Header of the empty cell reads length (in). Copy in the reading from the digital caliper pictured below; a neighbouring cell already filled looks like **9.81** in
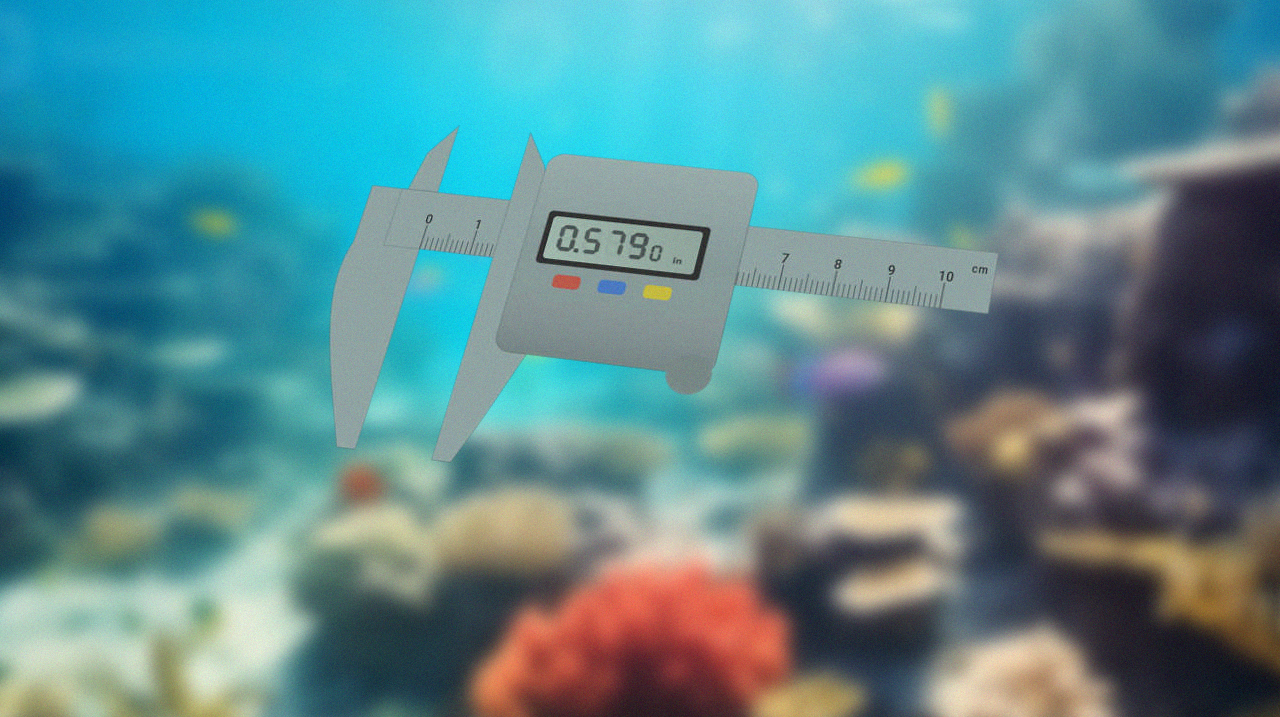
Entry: **0.5790** in
